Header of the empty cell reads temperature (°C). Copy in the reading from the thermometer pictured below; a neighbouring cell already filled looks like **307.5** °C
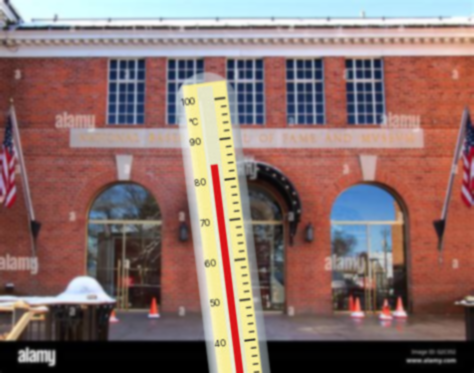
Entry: **84** °C
